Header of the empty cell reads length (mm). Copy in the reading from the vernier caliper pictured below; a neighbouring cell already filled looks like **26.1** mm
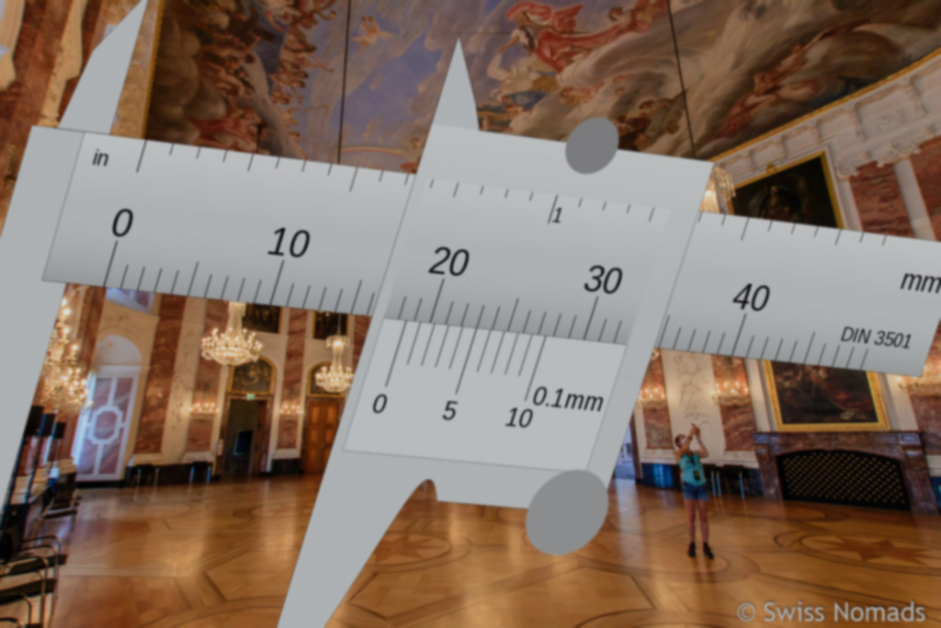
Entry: **18.5** mm
